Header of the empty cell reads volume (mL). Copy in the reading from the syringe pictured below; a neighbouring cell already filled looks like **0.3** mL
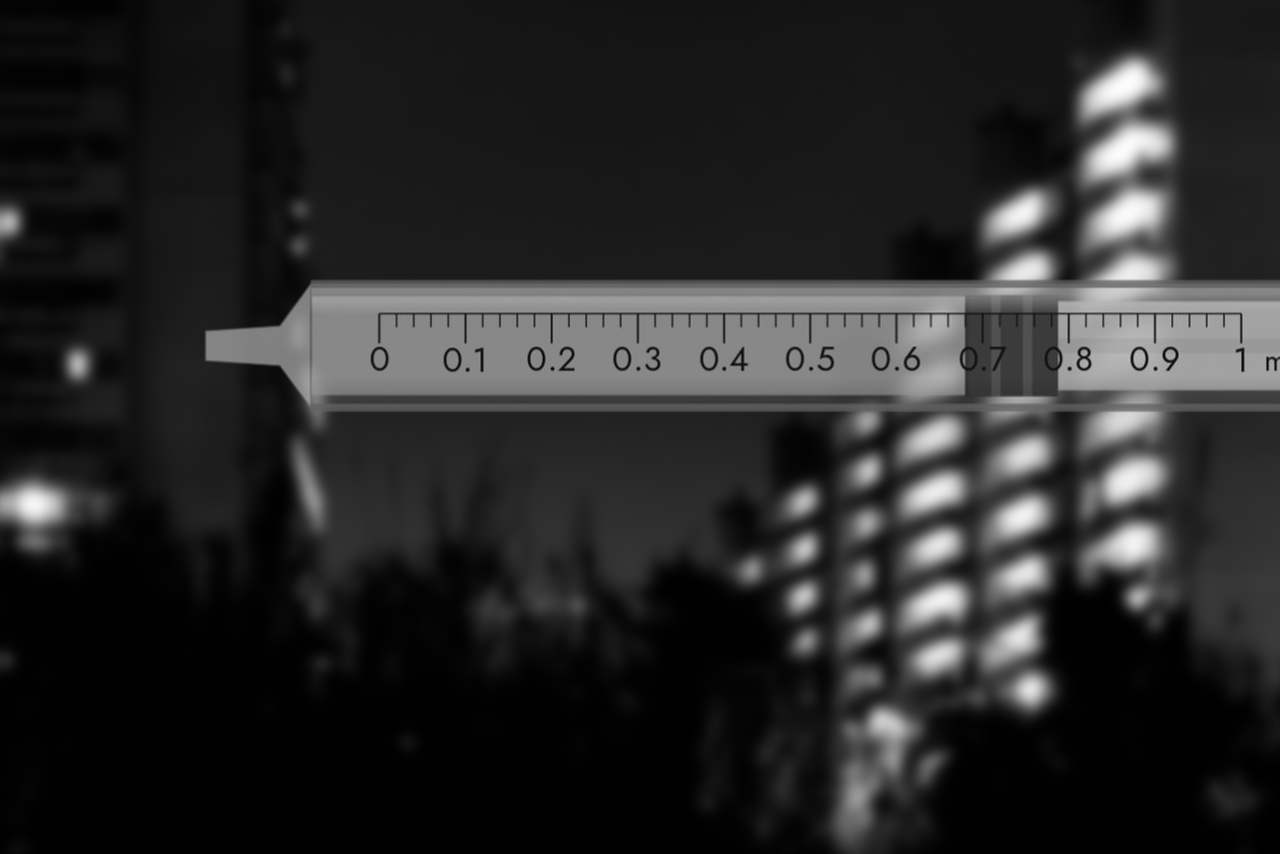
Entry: **0.68** mL
